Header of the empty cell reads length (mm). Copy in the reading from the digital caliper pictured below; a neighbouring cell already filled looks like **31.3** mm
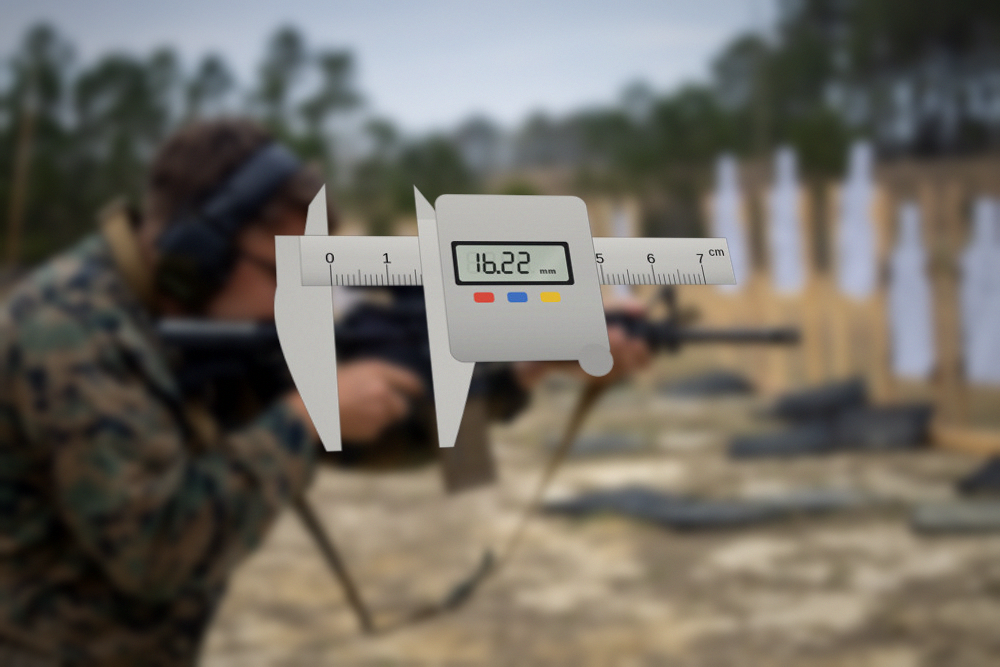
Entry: **16.22** mm
